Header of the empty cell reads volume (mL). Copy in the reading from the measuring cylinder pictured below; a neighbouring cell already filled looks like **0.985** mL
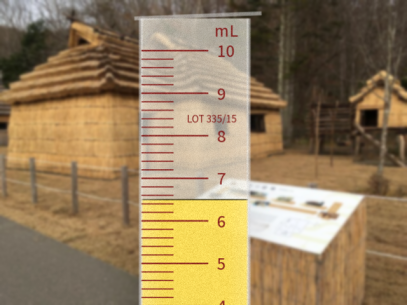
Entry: **6.5** mL
